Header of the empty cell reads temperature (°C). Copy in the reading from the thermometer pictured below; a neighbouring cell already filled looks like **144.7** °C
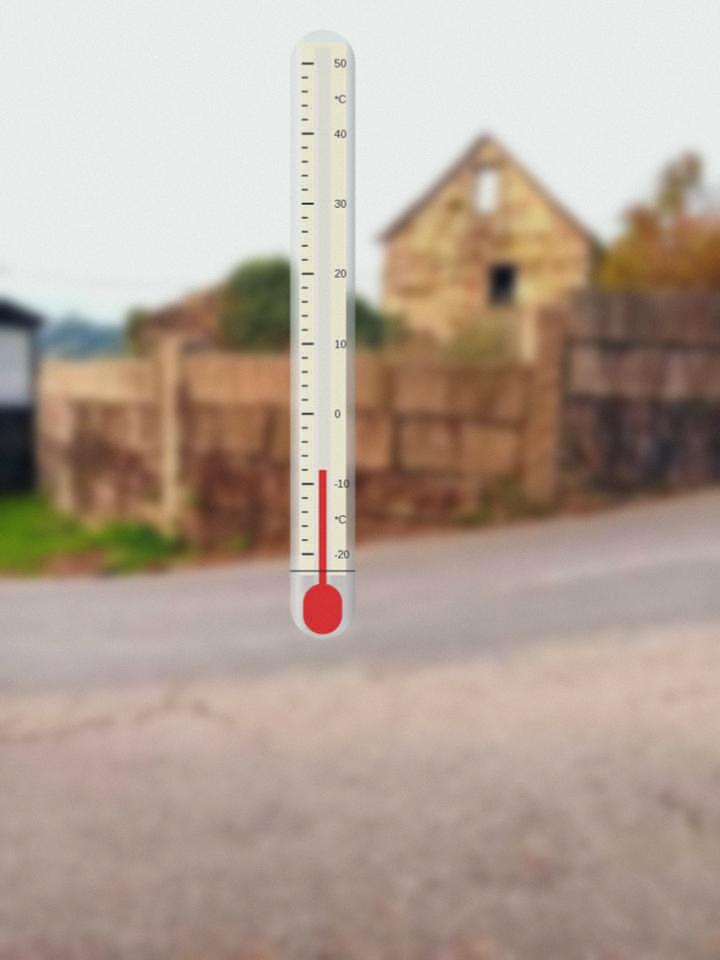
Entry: **-8** °C
